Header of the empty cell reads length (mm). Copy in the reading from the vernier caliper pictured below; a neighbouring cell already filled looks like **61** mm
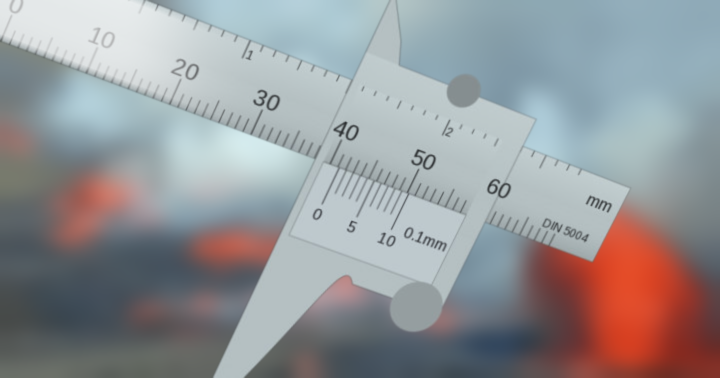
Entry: **41.2** mm
